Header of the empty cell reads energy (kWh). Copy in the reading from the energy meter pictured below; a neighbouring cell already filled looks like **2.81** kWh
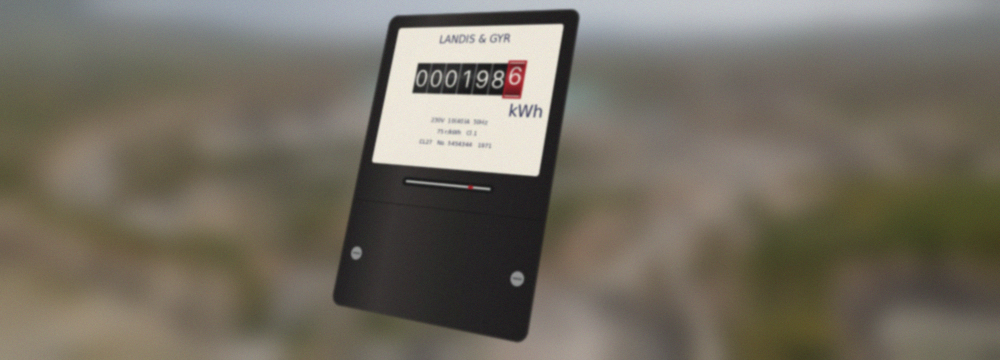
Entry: **198.6** kWh
